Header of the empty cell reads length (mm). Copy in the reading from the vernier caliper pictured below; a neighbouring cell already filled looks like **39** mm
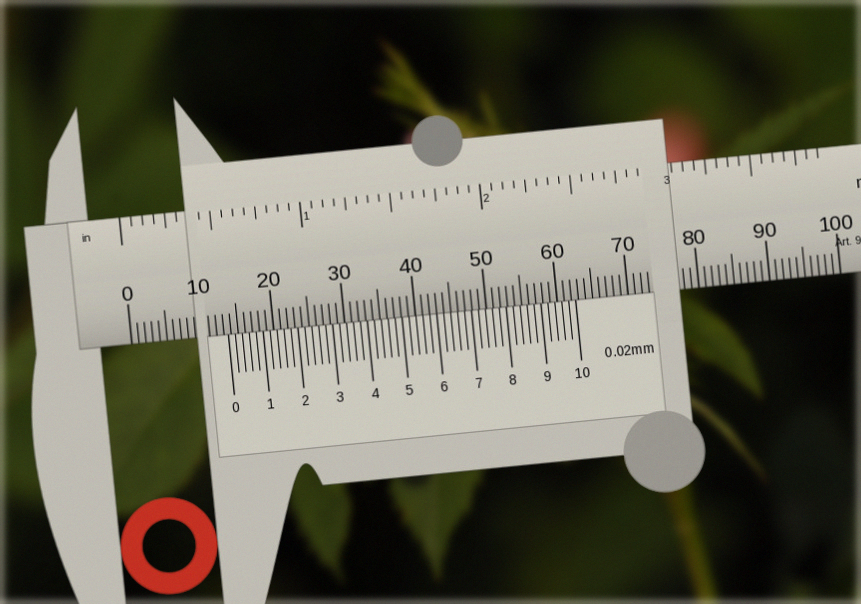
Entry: **13.6** mm
